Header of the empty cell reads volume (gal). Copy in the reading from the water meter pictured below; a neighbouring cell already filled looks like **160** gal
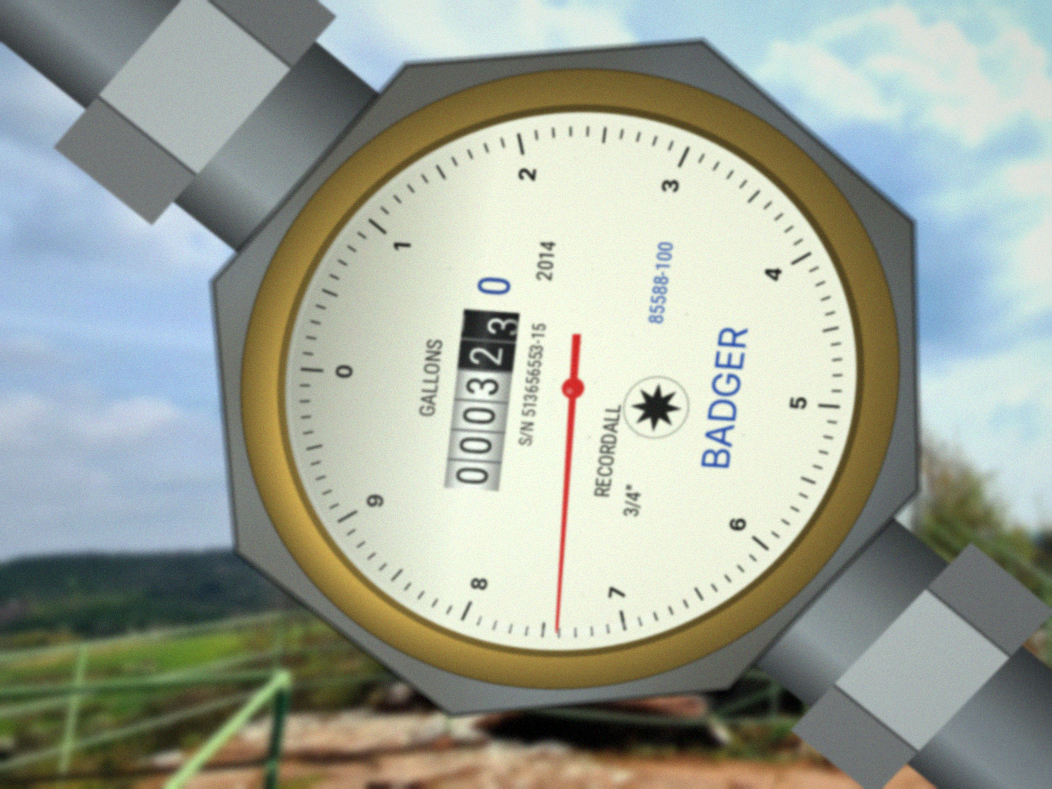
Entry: **3227.4** gal
